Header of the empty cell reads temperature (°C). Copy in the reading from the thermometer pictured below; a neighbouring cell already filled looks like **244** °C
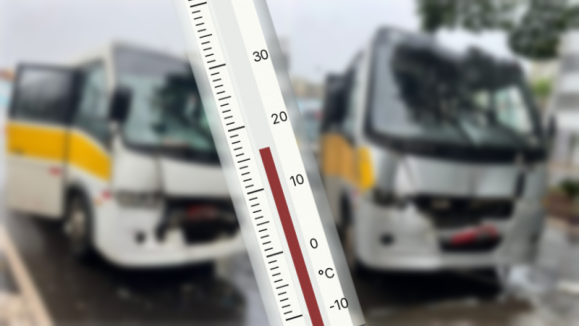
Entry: **16** °C
